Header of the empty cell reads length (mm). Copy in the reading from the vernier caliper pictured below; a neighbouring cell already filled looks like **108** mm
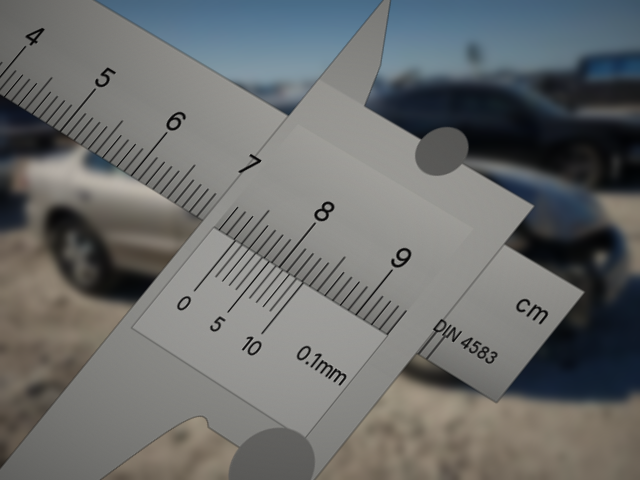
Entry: **74.2** mm
